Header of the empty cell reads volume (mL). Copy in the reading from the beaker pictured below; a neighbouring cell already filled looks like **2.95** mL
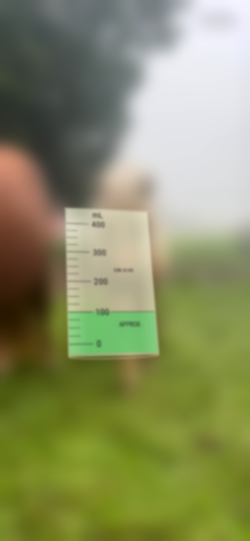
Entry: **100** mL
